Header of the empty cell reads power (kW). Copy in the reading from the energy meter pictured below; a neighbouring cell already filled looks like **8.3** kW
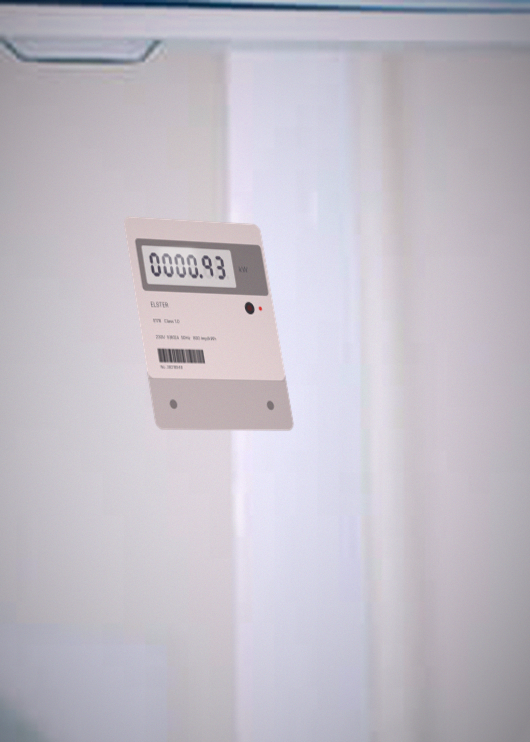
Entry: **0.93** kW
